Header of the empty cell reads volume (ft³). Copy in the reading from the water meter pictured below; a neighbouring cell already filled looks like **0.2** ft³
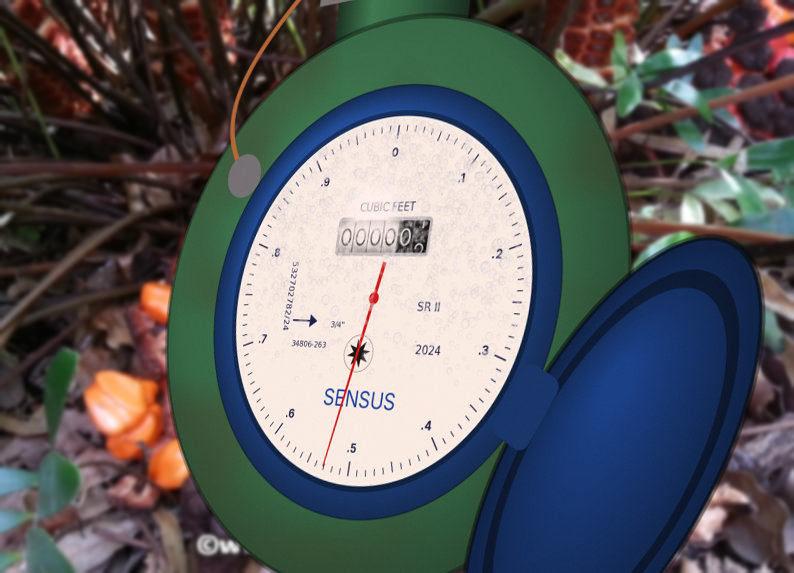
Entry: **1.53** ft³
